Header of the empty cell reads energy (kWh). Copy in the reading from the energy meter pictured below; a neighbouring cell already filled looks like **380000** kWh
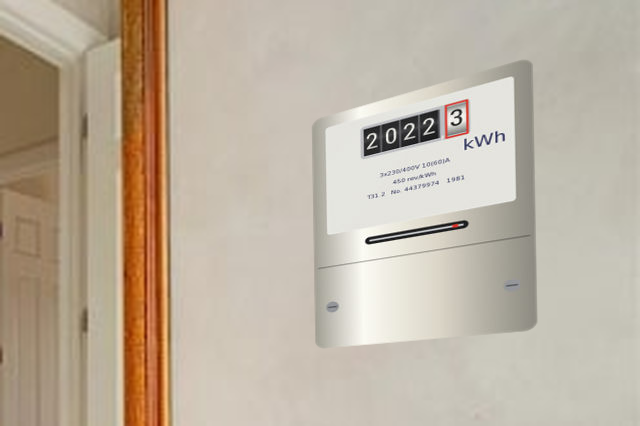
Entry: **2022.3** kWh
